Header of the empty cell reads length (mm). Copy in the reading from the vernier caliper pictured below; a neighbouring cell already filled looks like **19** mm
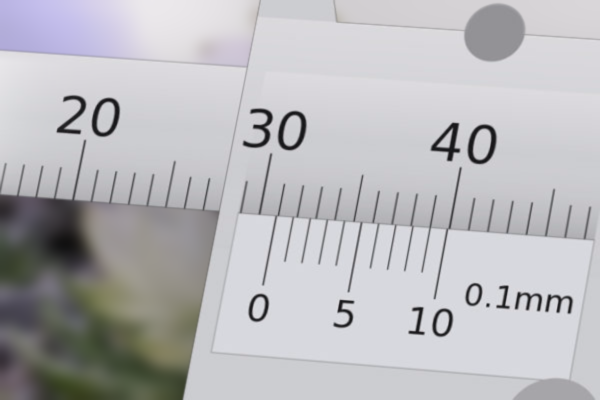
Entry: **30.9** mm
